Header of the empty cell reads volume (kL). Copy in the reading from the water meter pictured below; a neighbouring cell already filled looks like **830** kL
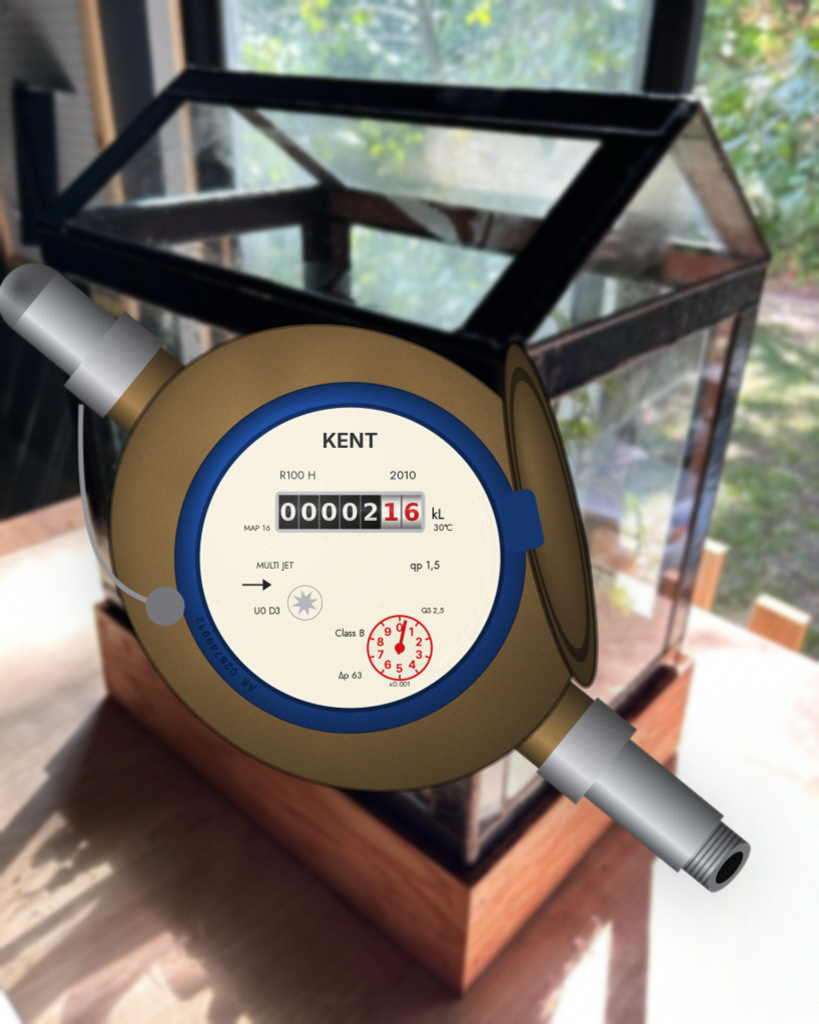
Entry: **2.160** kL
